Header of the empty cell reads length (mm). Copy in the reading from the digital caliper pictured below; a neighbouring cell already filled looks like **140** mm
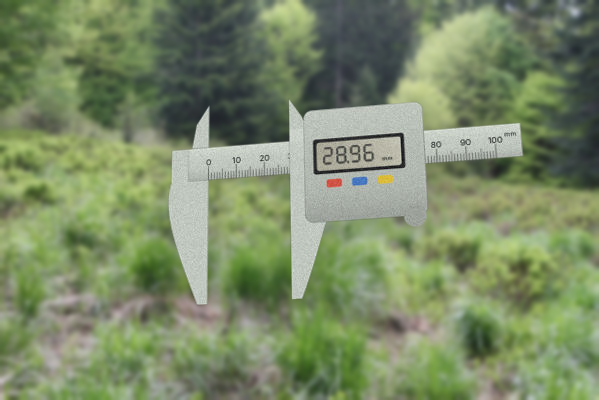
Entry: **28.96** mm
